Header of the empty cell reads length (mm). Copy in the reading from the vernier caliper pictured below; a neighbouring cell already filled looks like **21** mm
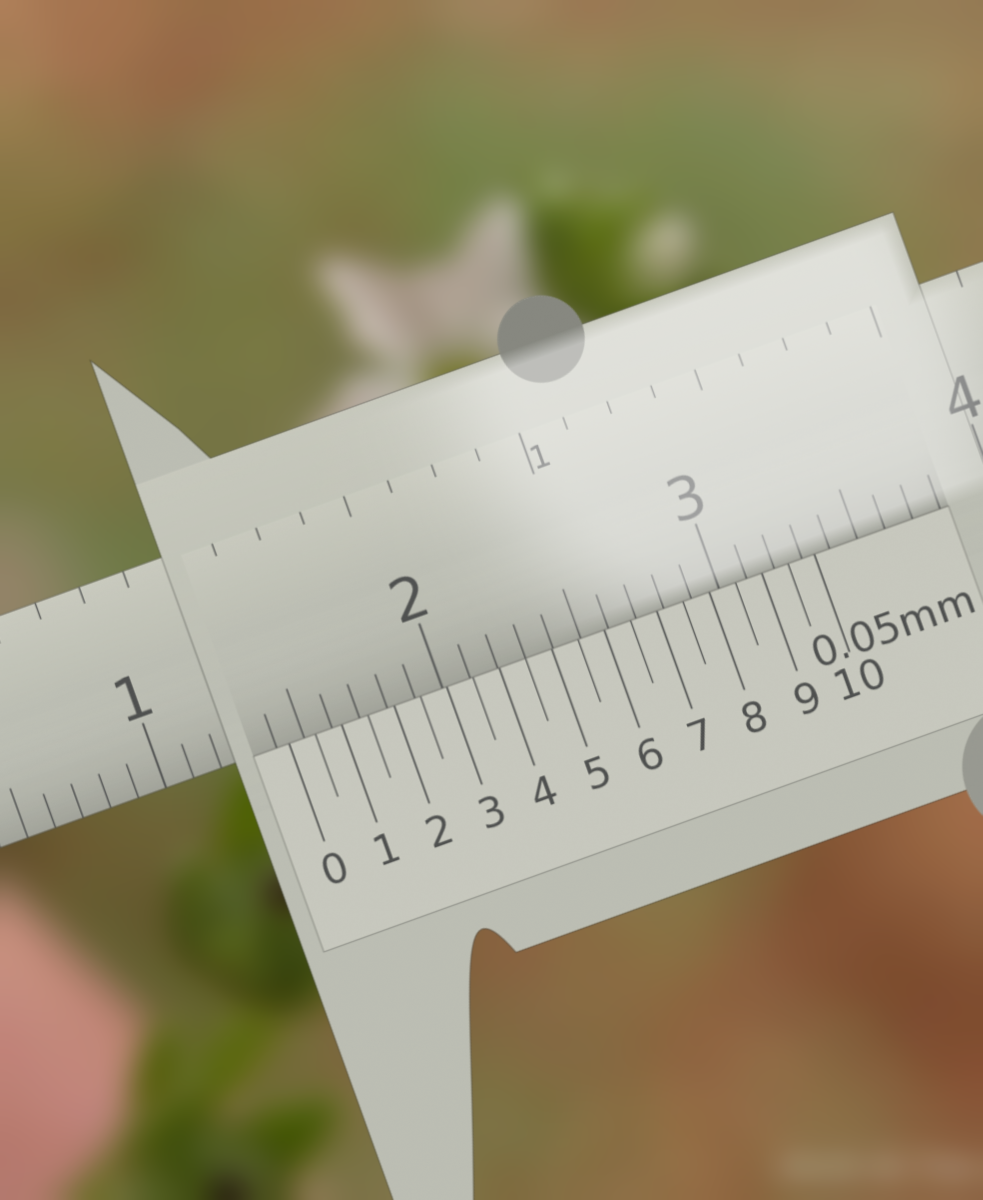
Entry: **14.45** mm
